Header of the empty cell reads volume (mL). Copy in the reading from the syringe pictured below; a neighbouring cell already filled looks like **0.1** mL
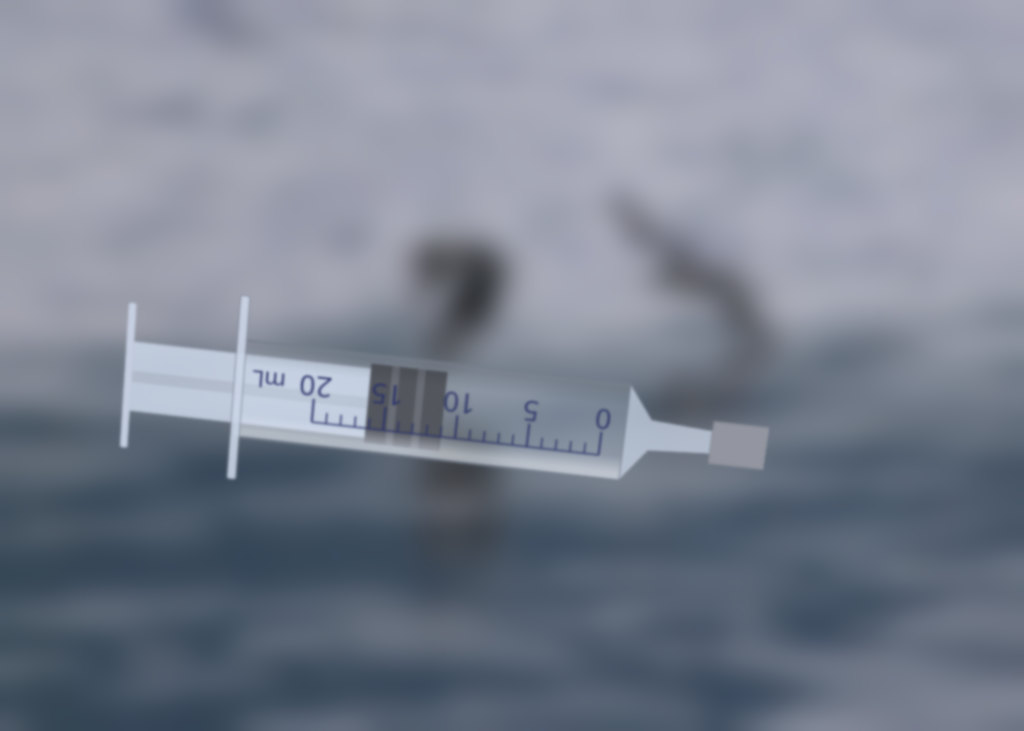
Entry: **11** mL
